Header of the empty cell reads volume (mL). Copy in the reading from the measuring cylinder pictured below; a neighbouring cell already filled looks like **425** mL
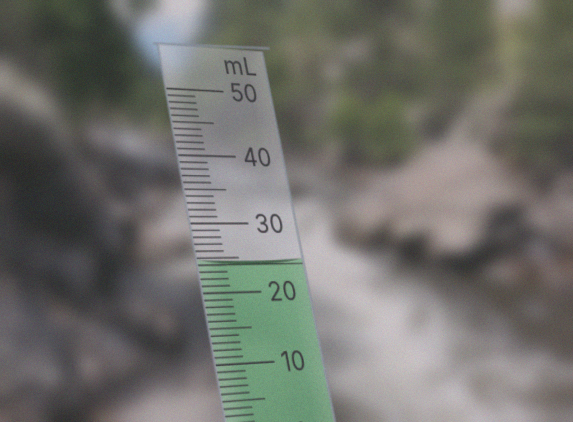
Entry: **24** mL
